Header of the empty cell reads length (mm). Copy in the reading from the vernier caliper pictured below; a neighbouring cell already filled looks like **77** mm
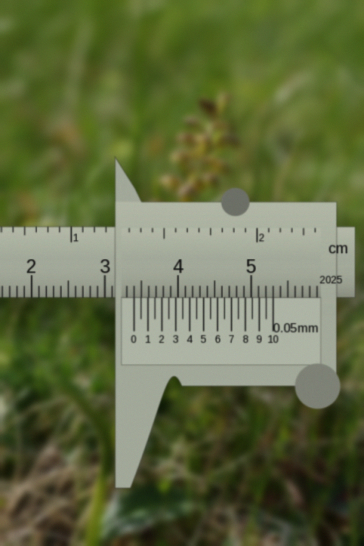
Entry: **34.0** mm
